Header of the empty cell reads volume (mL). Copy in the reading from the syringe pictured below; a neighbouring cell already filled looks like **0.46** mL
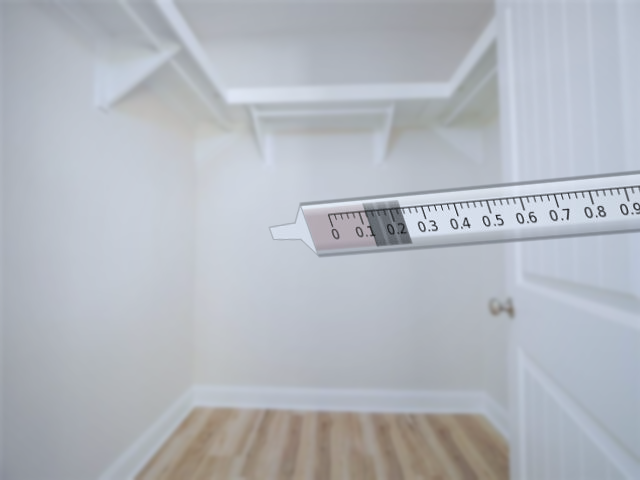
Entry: **0.12** mL
